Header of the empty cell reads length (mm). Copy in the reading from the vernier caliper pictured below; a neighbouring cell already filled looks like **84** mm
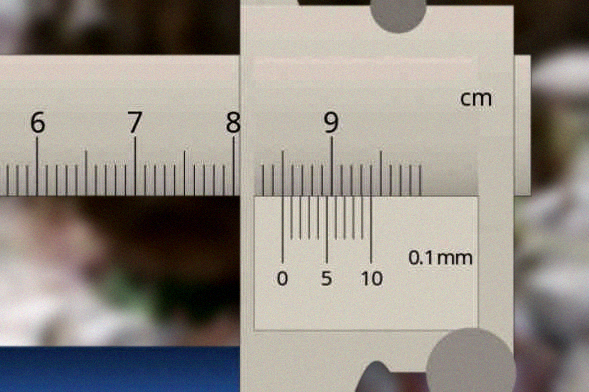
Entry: **85.0** mm
